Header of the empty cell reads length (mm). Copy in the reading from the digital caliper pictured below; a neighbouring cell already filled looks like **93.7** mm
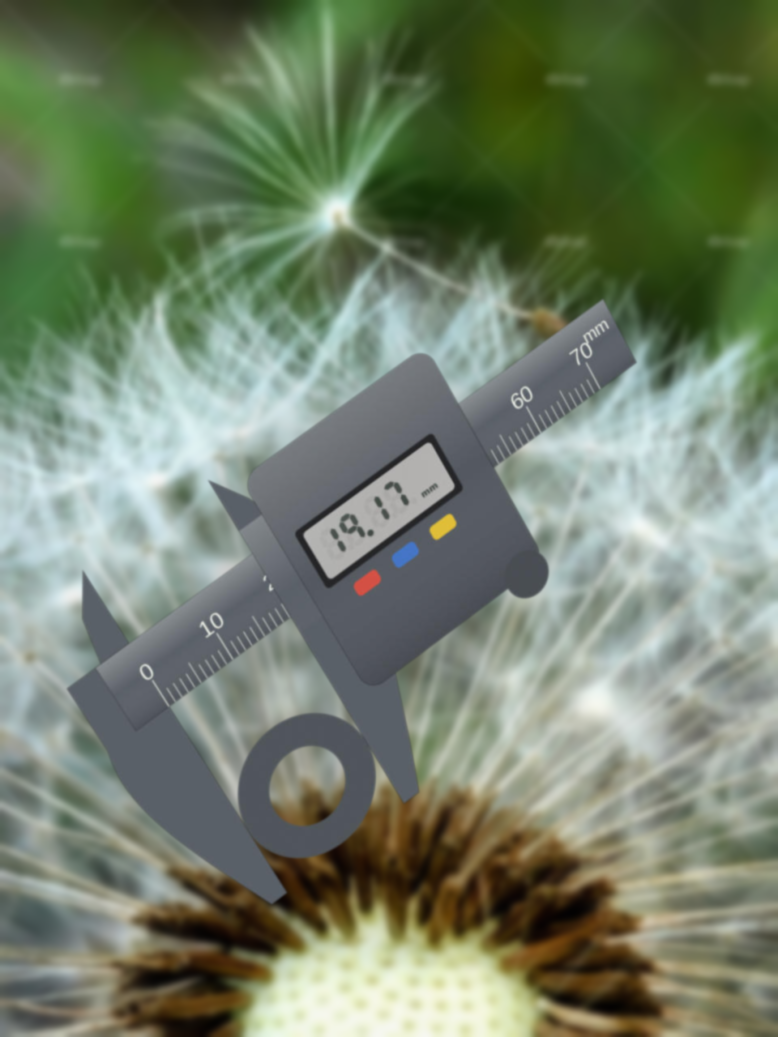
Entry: **19.17** mm
